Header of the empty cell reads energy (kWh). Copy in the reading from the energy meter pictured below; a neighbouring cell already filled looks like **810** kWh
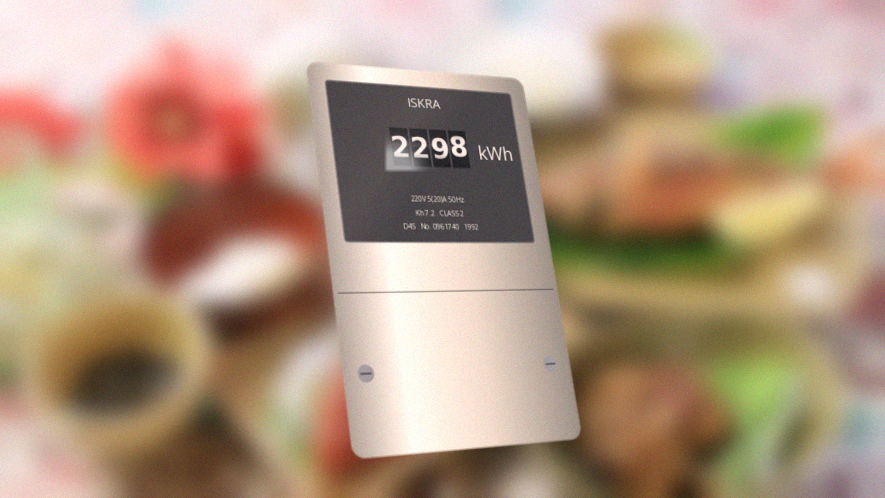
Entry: **2298** kWh
